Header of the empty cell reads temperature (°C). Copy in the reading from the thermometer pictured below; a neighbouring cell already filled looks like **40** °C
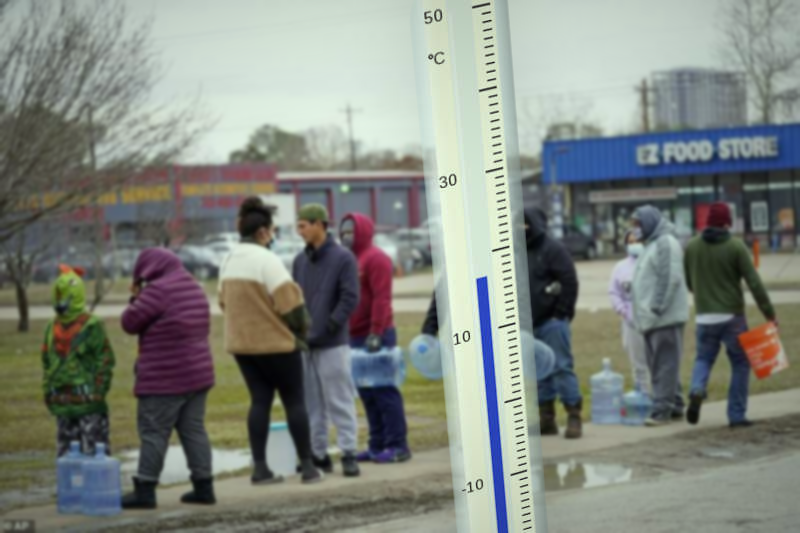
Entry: **17** °C
